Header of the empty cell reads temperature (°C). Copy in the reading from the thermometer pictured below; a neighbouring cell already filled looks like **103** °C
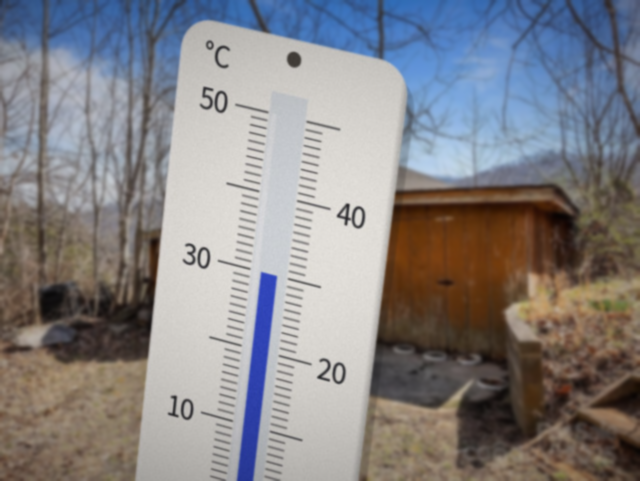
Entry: **30** °C
